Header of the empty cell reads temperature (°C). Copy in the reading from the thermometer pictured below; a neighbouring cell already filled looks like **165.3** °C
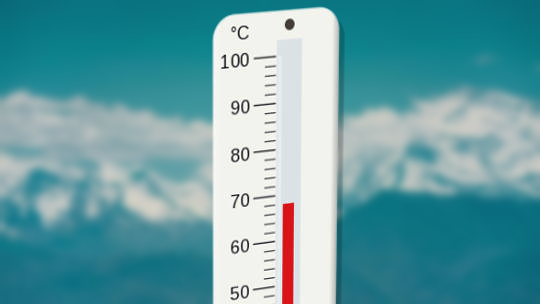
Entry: **68** °C
